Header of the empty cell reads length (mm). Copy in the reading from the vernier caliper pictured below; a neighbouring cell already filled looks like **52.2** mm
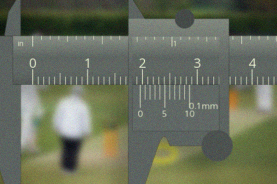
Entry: **19.6** mm
